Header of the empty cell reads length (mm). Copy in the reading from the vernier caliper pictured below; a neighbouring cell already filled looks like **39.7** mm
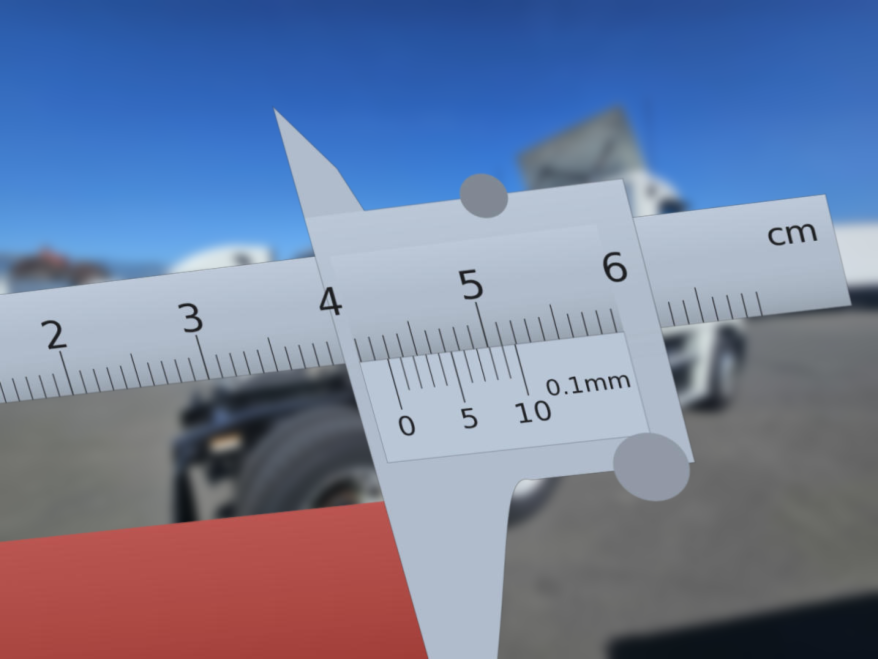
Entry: **42.9** mm
